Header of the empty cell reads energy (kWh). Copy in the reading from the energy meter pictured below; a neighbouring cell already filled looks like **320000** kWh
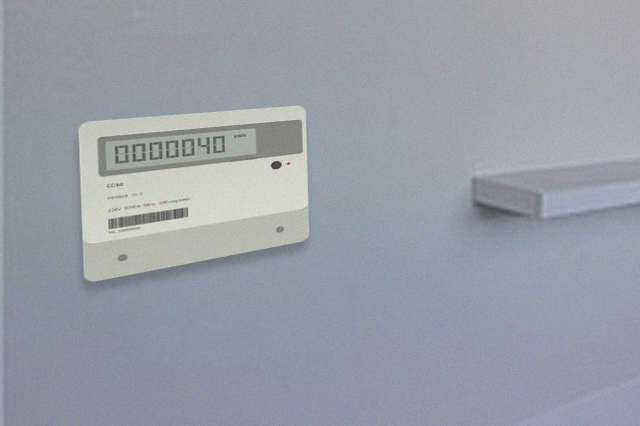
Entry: **40** kWh
